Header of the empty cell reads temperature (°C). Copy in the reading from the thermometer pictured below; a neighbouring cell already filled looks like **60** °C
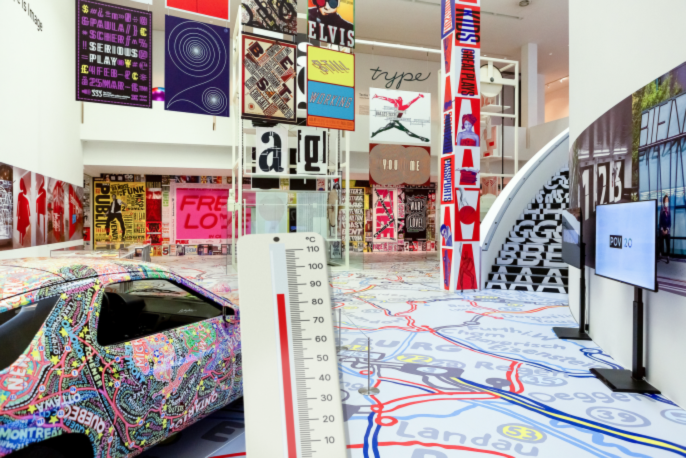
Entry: **85** °C
